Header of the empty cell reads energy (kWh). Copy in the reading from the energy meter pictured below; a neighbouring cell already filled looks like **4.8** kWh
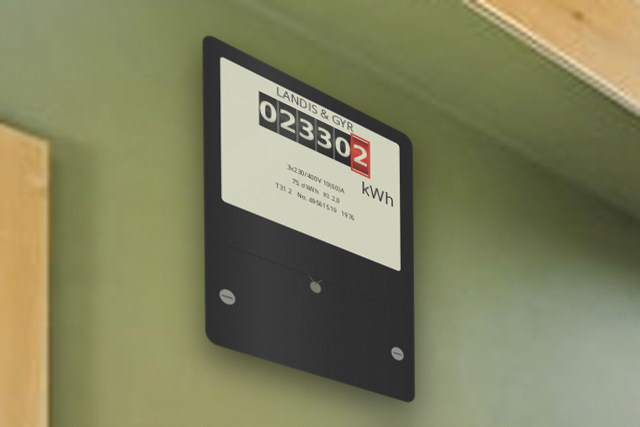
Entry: **2330.2** kWh
